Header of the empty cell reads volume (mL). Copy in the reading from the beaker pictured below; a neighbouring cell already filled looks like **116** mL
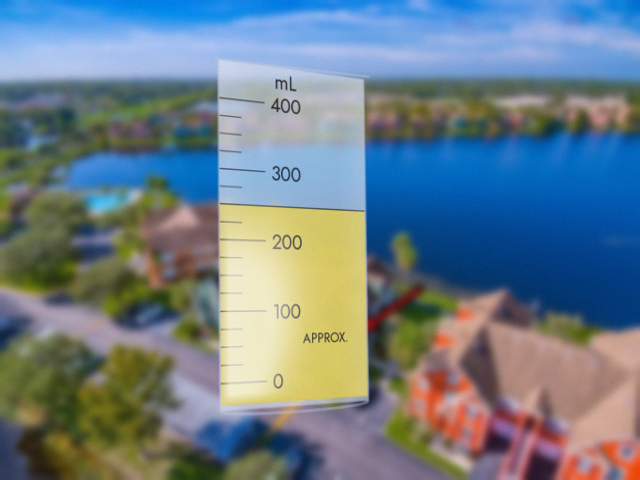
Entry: **250** mL
